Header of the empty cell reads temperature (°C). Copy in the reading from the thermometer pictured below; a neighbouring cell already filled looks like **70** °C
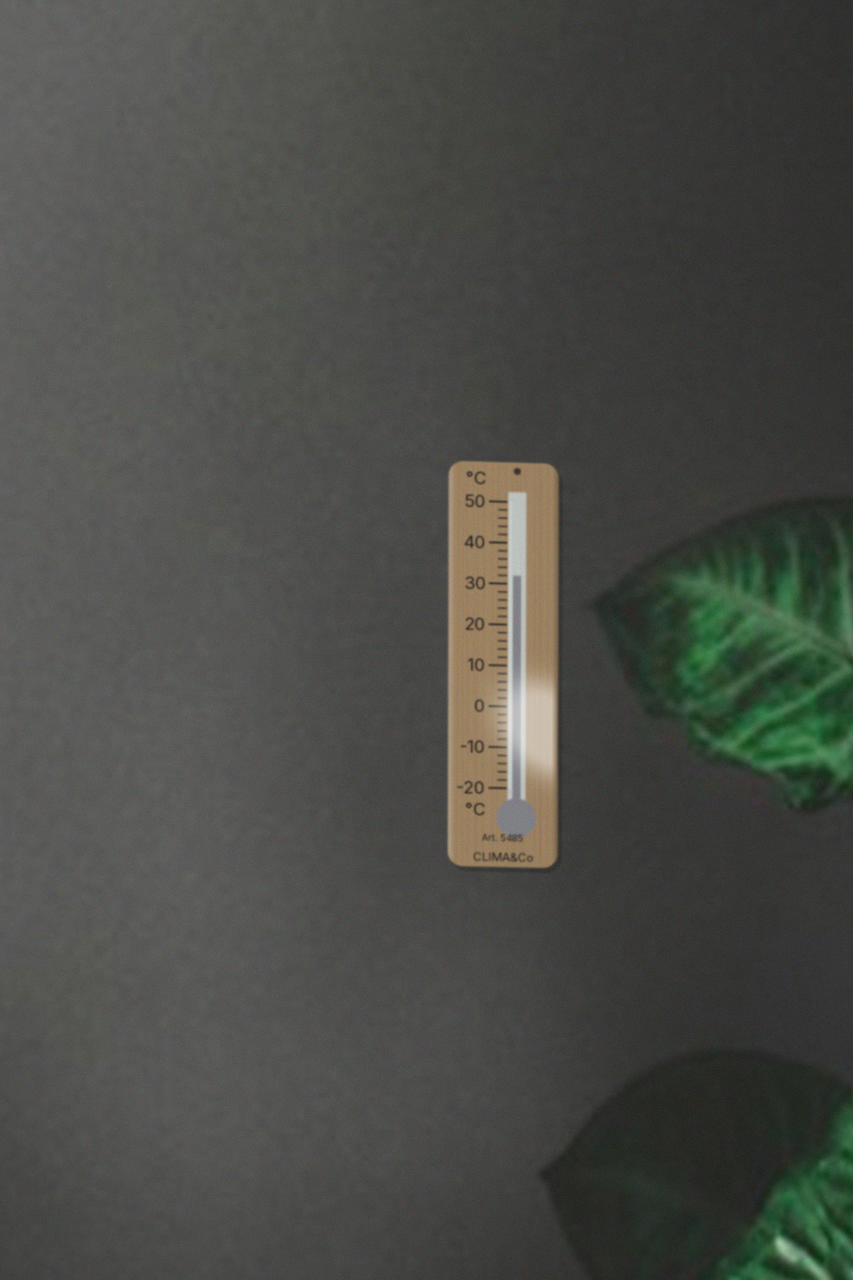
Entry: **32** °C
